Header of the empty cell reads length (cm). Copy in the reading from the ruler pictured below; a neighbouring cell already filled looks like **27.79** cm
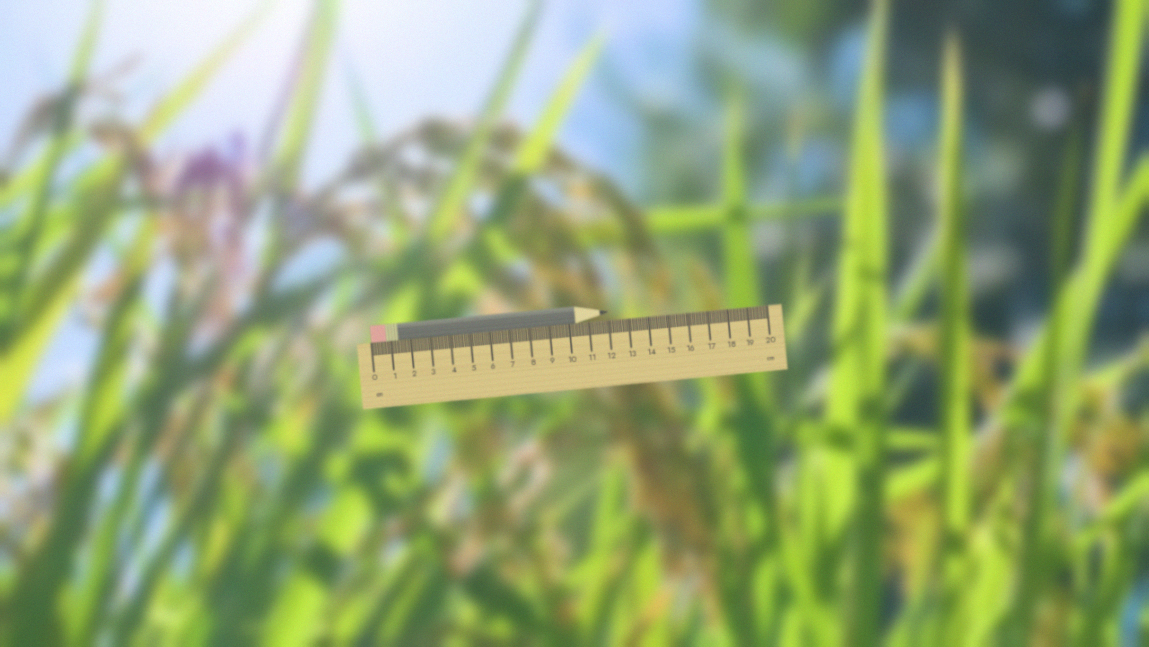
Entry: **12** cm
